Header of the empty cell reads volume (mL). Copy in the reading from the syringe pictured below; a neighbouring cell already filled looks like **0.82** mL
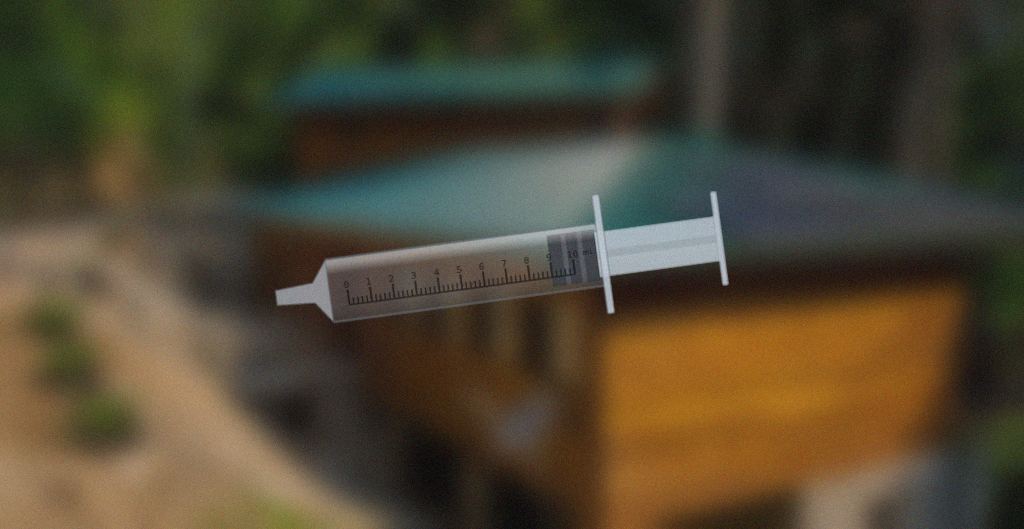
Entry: **9** mL
